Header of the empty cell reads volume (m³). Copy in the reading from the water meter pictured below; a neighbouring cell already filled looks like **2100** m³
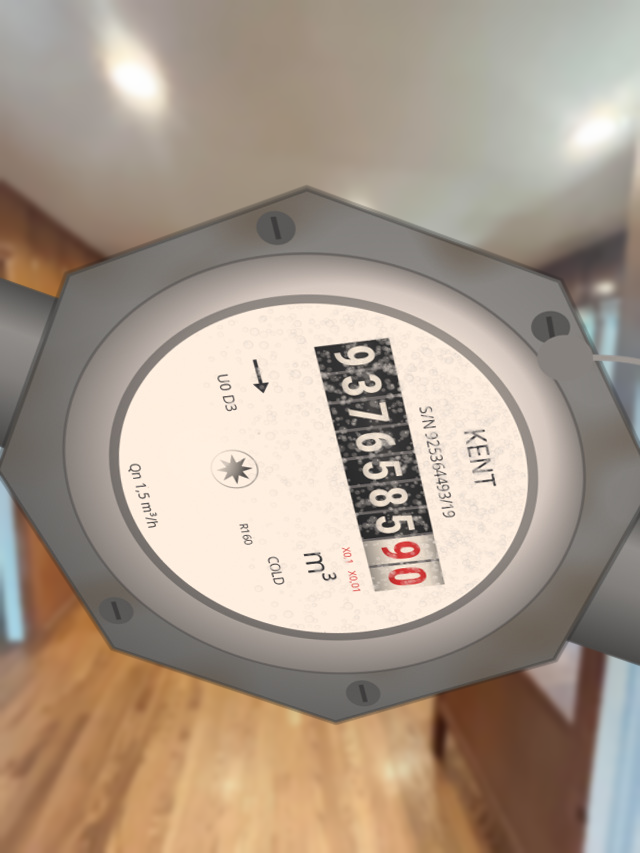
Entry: **9376585.90** m³
